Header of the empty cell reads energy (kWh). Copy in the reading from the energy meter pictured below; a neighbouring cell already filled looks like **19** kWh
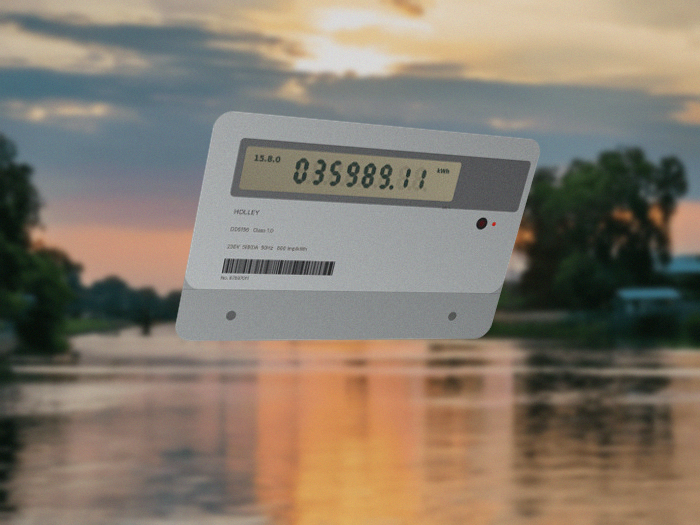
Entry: **35989.11** kWh
